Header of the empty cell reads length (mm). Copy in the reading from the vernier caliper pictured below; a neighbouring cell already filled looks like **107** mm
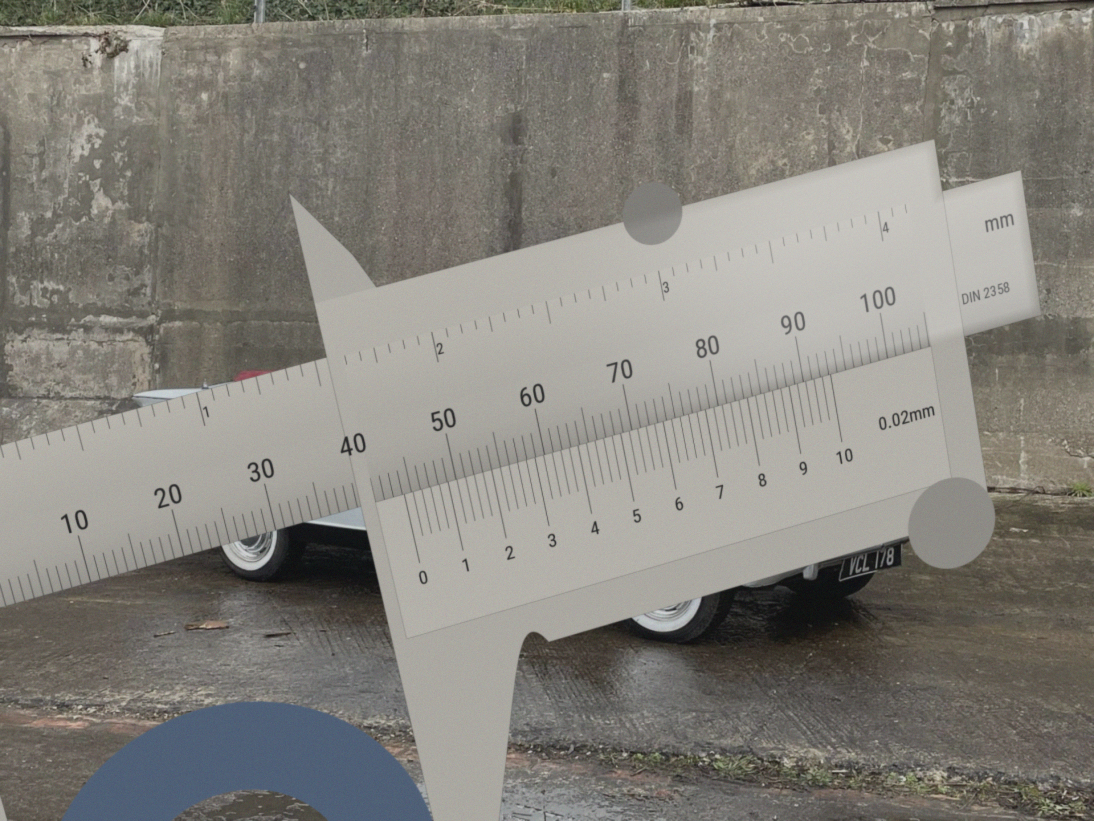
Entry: **44.2** mm
